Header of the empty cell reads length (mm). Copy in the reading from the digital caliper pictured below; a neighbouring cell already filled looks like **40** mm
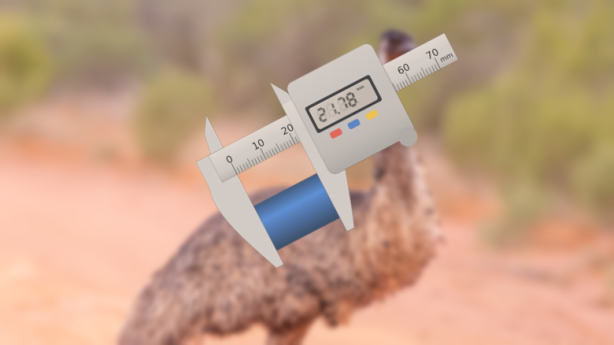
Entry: **21.78** mm
